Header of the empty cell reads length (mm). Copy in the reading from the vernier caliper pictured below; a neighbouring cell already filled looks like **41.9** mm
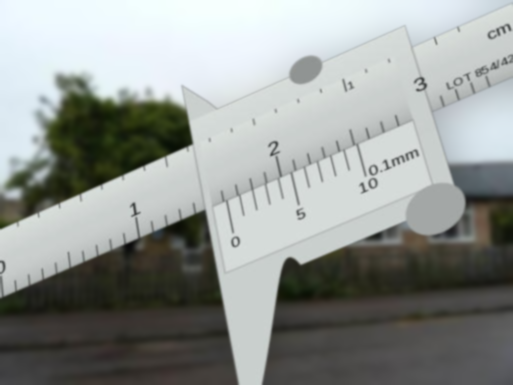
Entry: **16.2** mm
